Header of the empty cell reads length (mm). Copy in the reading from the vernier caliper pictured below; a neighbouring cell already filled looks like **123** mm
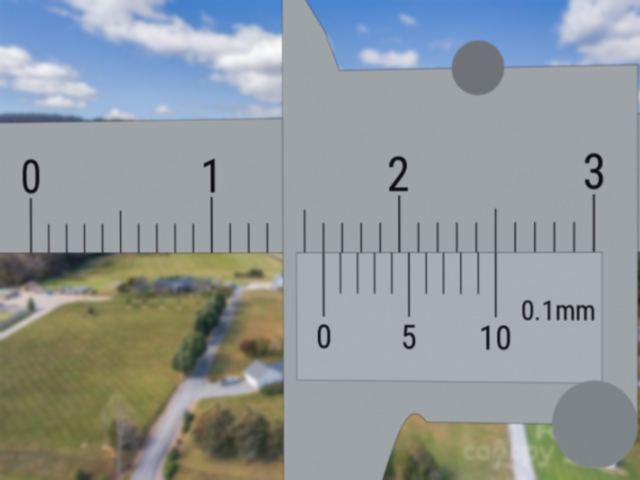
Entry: **16.0** mm
